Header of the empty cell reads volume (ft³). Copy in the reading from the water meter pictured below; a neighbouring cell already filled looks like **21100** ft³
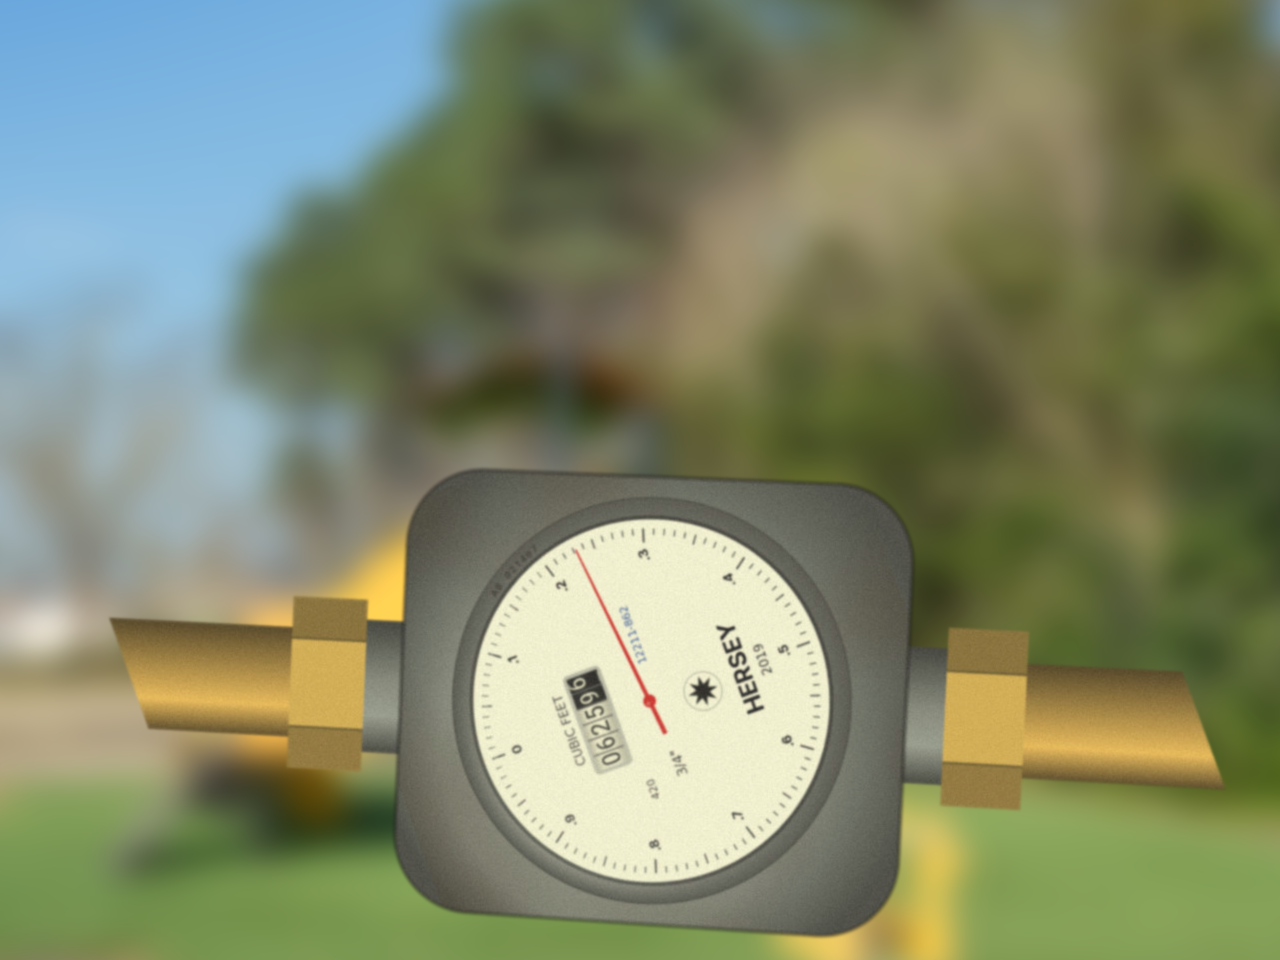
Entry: **62596.23** ft³
